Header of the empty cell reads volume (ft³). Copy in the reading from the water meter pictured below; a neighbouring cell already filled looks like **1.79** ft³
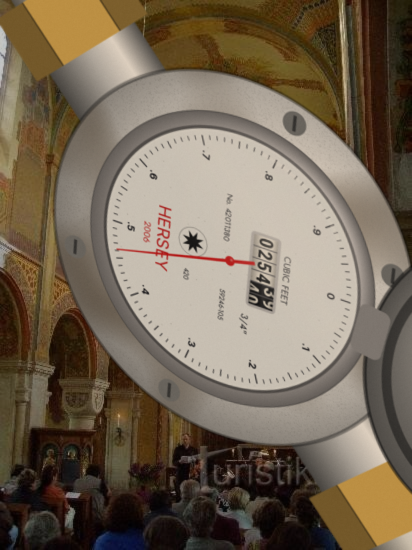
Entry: **25439.46** ft³
